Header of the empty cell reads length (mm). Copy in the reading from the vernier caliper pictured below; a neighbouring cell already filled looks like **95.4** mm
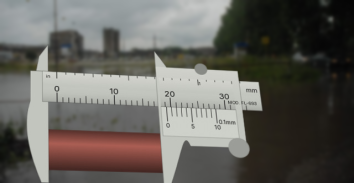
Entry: **19.2** mm
